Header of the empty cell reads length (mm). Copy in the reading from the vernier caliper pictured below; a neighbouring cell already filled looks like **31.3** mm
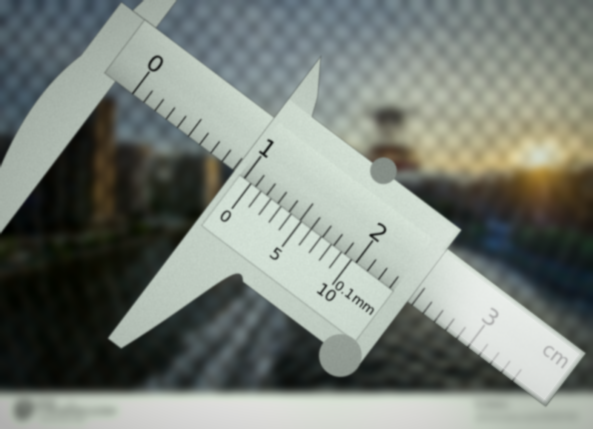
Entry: **10.6** mm
